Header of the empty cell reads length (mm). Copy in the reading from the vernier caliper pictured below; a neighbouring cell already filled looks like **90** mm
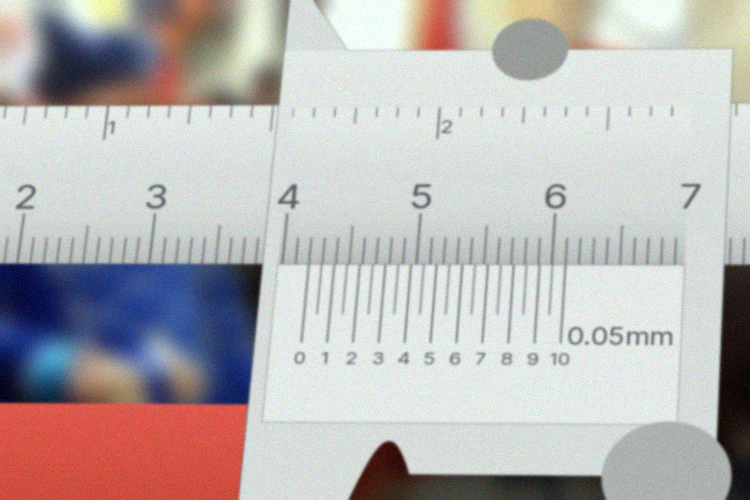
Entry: **42.0** mm
